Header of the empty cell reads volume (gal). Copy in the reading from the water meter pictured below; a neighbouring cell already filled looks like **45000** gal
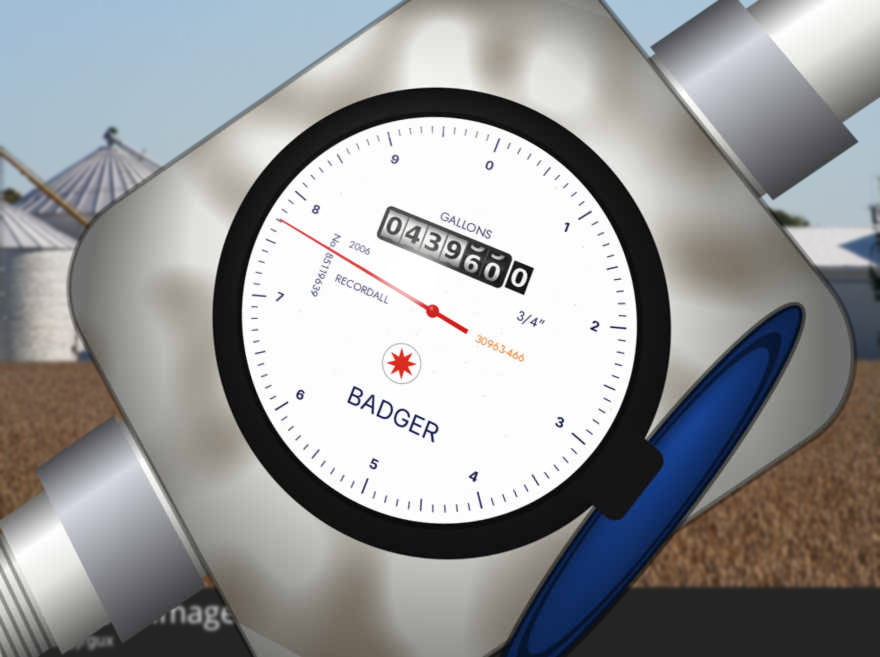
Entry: **439597.7** gal
